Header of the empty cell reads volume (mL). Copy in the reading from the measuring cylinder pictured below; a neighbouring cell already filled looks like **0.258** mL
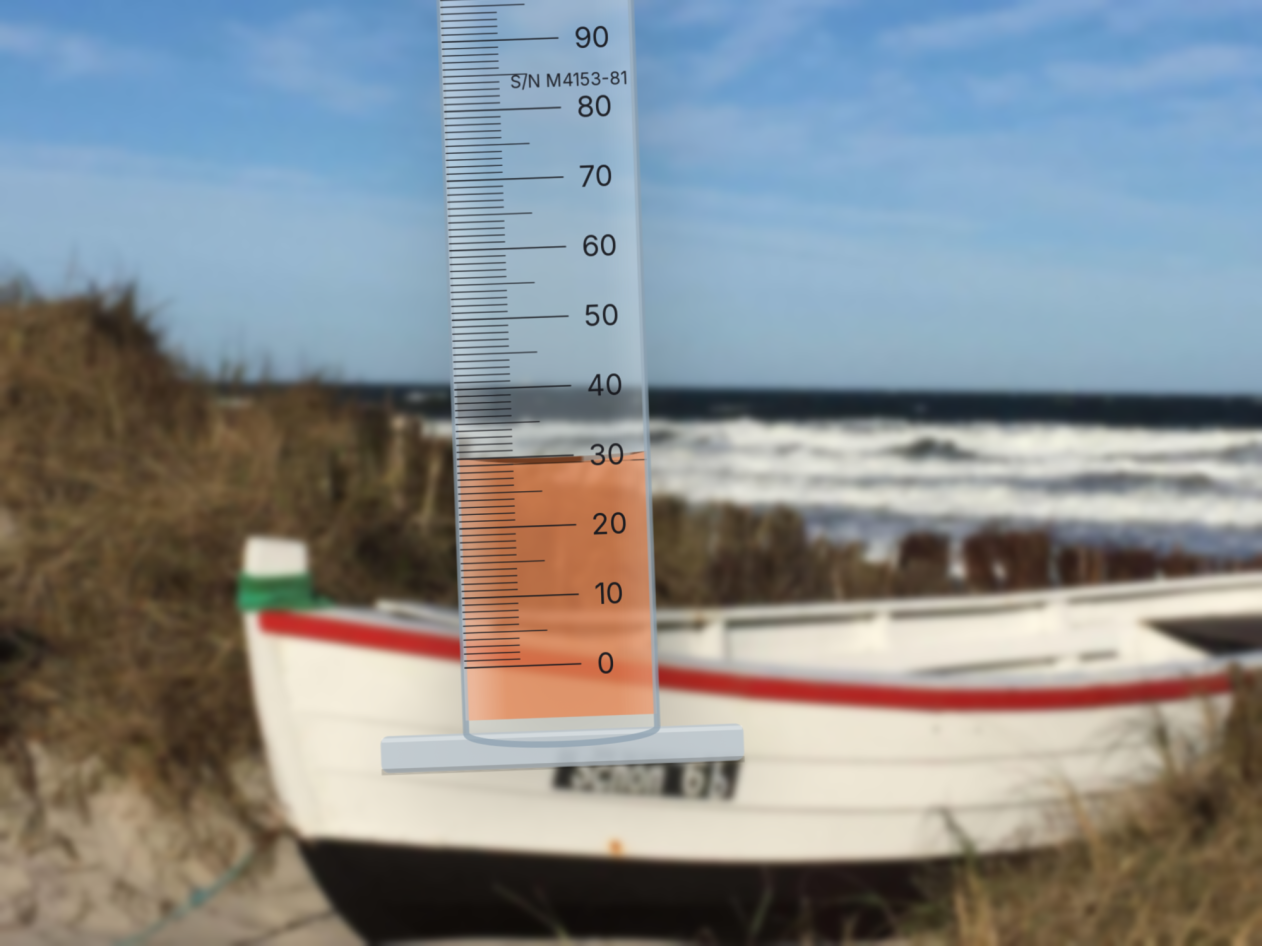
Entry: **29** mL
